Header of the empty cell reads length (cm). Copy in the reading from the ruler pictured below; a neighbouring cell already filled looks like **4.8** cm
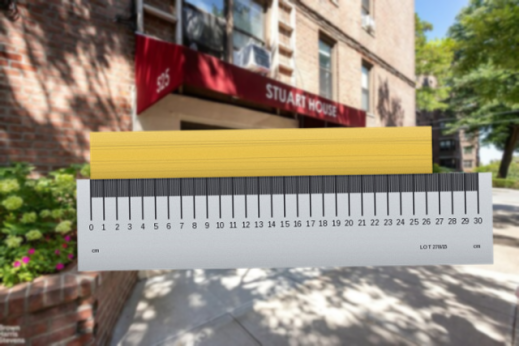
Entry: **26.5** cm
